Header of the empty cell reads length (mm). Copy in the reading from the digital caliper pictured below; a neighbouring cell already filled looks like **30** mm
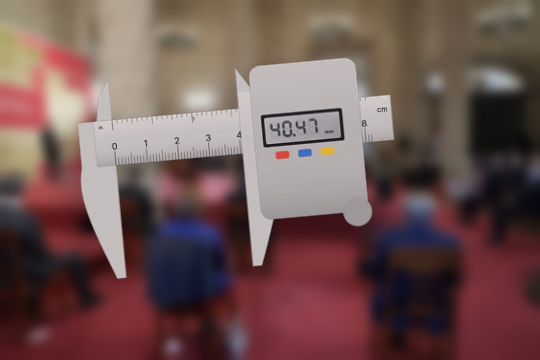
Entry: **40.47** mm
